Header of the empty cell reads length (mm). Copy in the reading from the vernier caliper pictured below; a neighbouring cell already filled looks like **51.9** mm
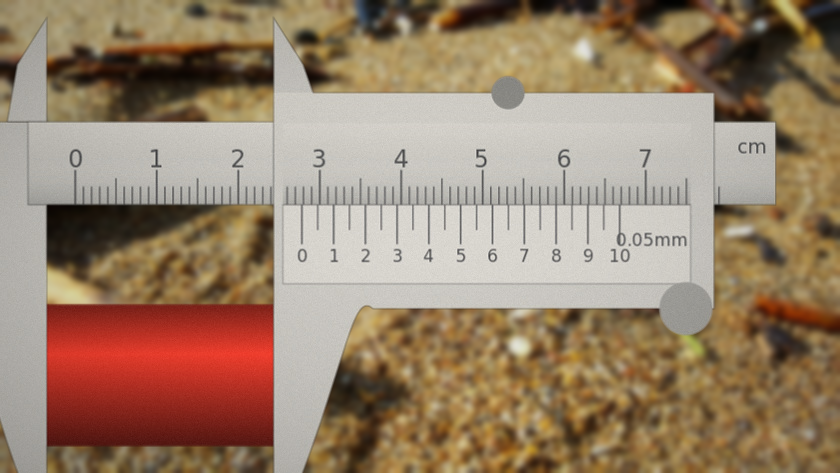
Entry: **27.8** mm
